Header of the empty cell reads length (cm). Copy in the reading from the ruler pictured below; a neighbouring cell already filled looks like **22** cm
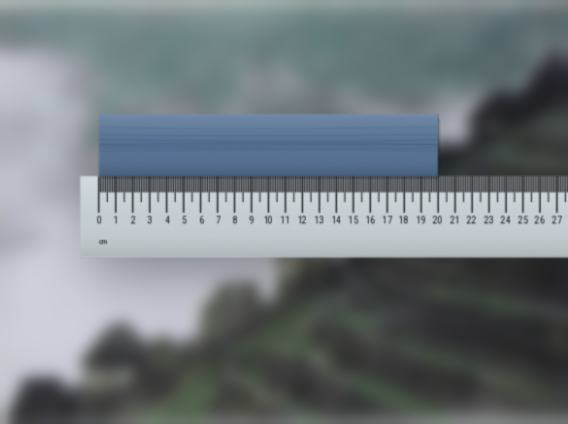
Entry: **20** cm
